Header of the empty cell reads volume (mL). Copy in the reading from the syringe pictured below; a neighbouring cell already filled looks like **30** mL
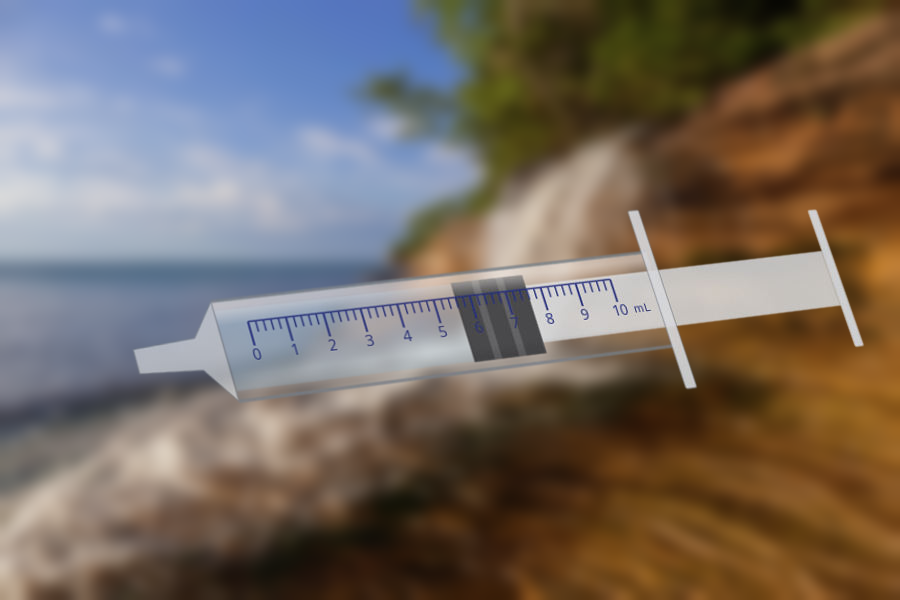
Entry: **5.6** mL
